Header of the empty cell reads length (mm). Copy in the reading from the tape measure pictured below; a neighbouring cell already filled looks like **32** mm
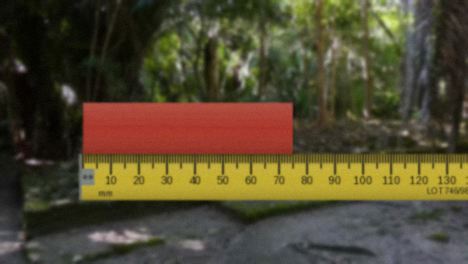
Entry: **75** mm
